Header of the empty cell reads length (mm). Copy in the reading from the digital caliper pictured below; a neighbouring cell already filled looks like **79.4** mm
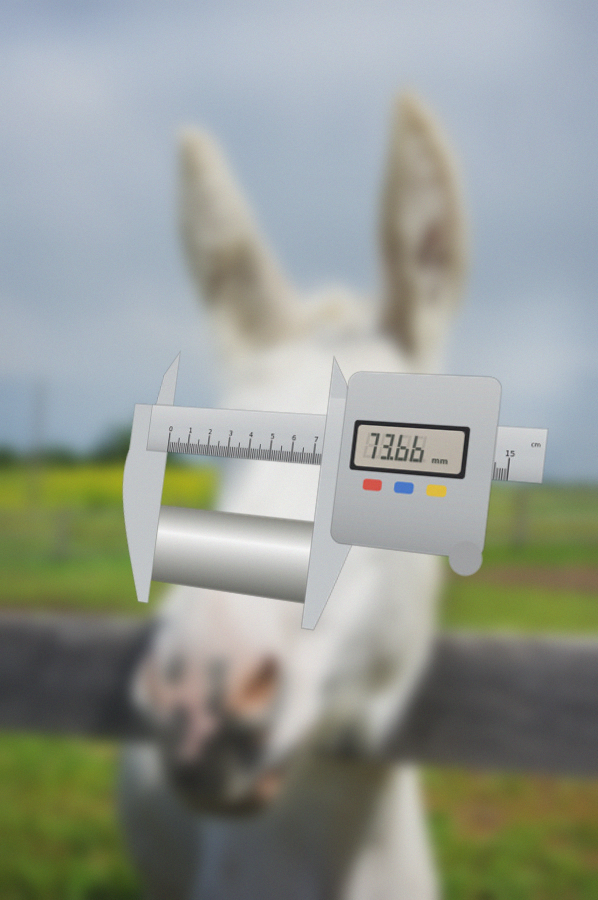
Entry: **73.66** mm
